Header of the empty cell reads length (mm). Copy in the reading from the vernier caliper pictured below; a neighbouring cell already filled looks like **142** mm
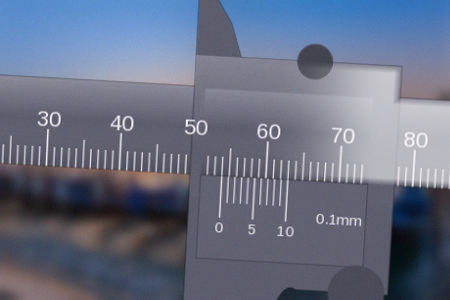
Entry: **54.0** mm
